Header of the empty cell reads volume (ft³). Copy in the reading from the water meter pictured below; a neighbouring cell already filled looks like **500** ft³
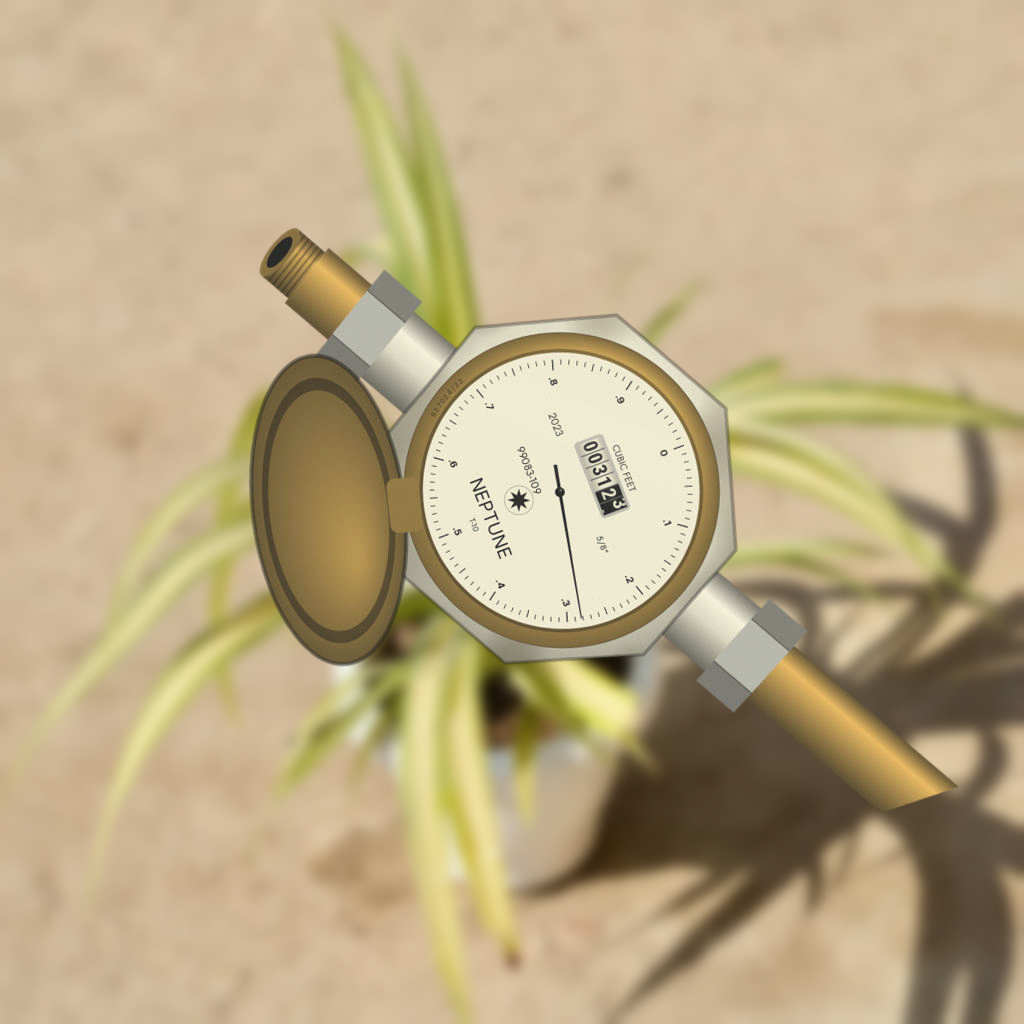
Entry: **3123.28** ft³
